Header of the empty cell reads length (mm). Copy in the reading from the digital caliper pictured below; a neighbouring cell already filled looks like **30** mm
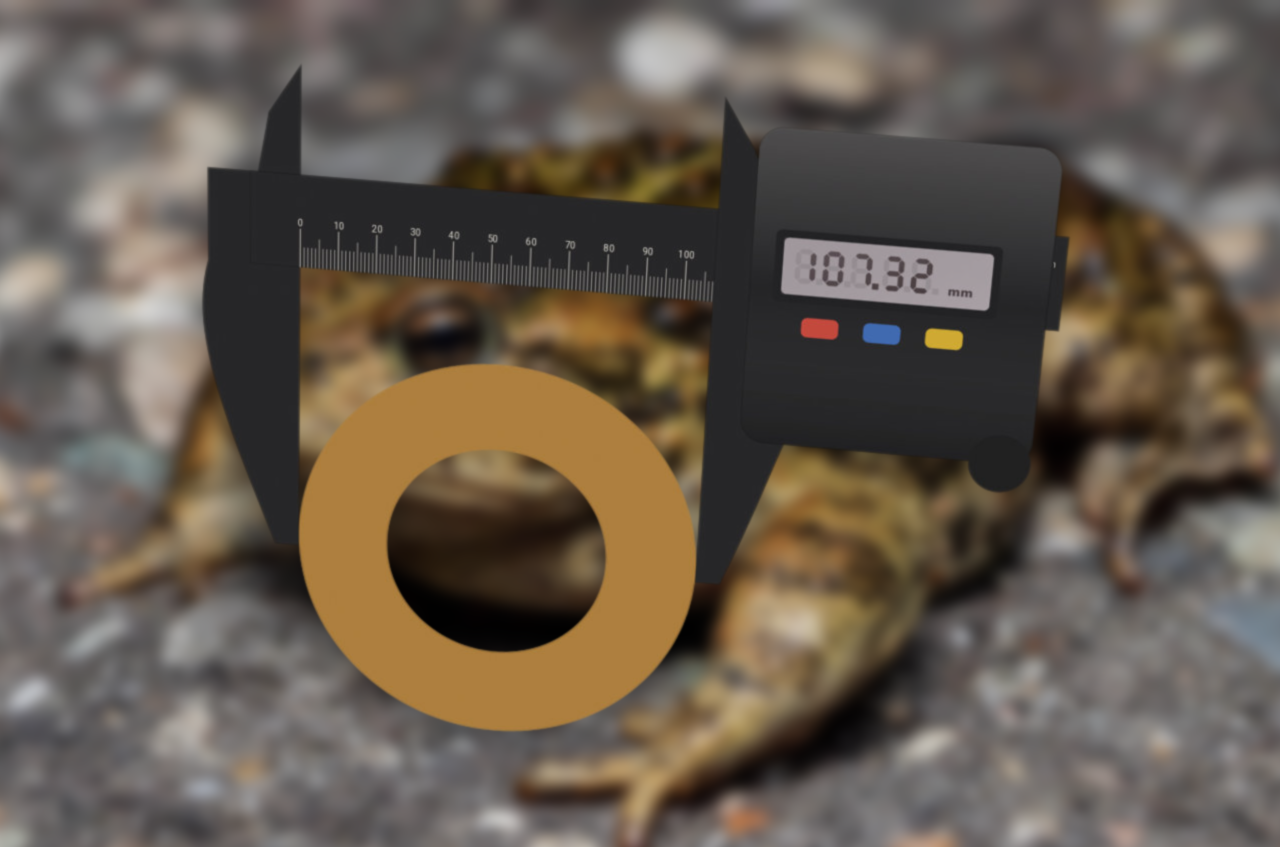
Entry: **107.32** mm
